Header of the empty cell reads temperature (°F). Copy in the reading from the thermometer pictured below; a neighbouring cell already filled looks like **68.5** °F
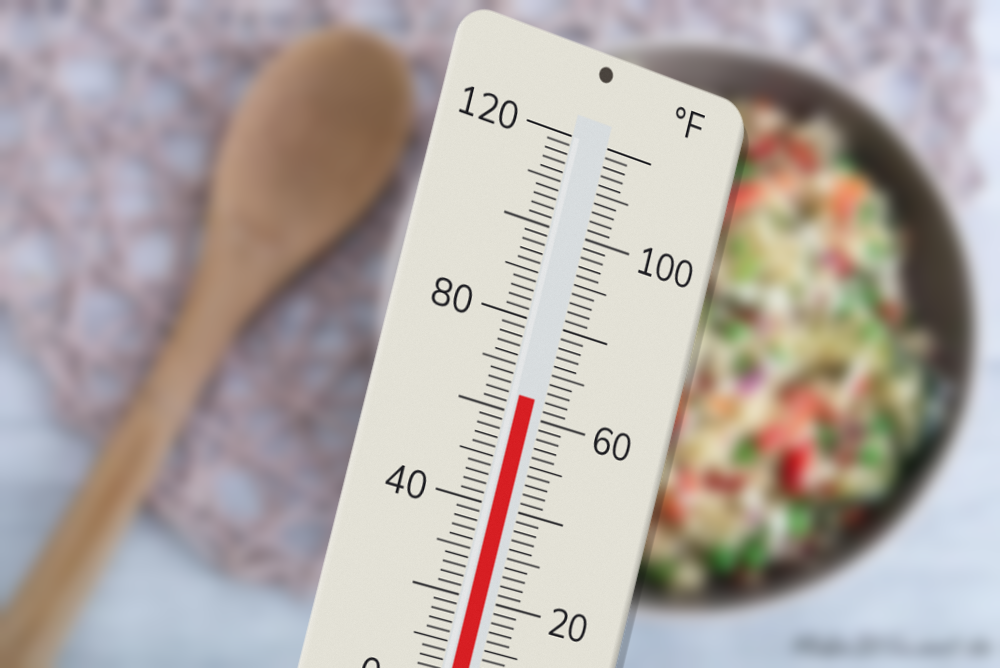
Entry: **64** °F
